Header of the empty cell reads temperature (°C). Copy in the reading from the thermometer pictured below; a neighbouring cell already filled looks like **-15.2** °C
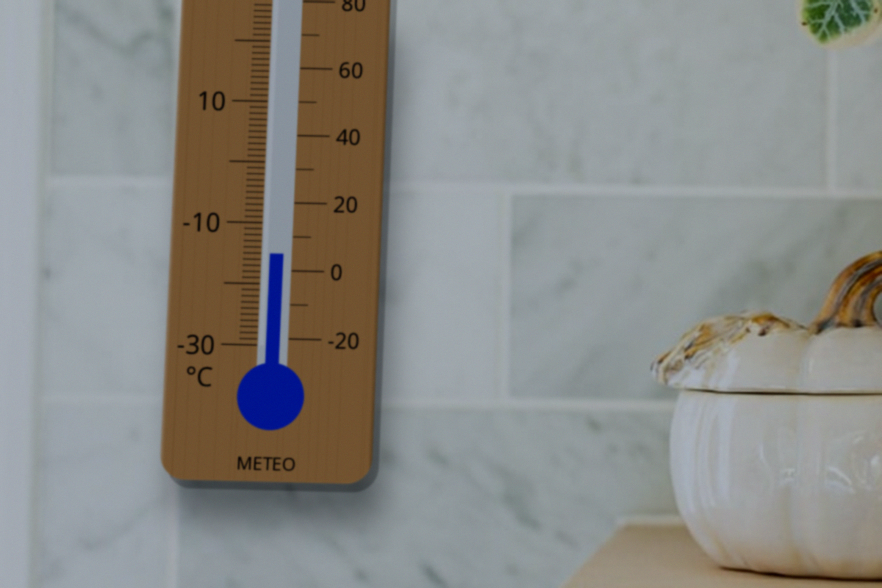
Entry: **-15** °C
